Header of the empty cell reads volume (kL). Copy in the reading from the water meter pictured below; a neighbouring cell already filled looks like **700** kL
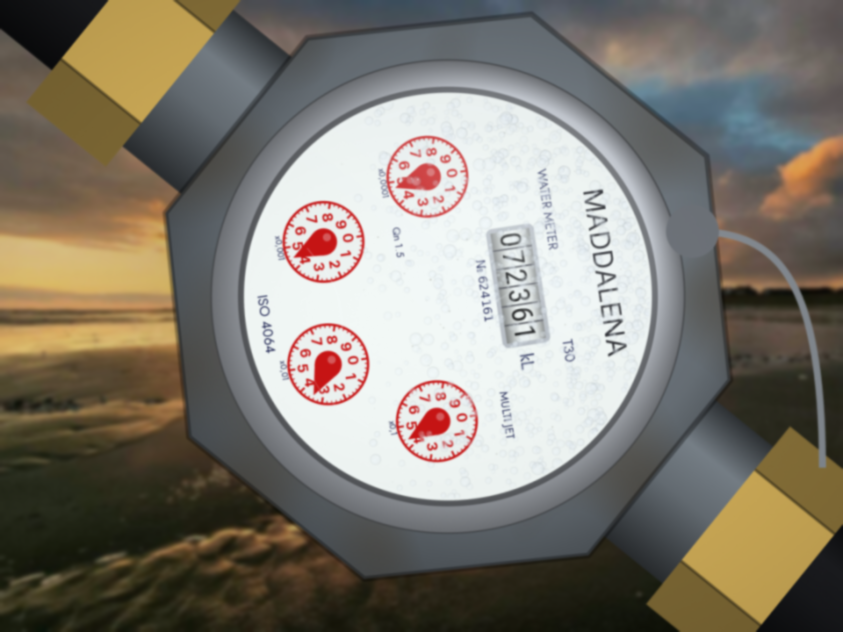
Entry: **72361.4344** kL
